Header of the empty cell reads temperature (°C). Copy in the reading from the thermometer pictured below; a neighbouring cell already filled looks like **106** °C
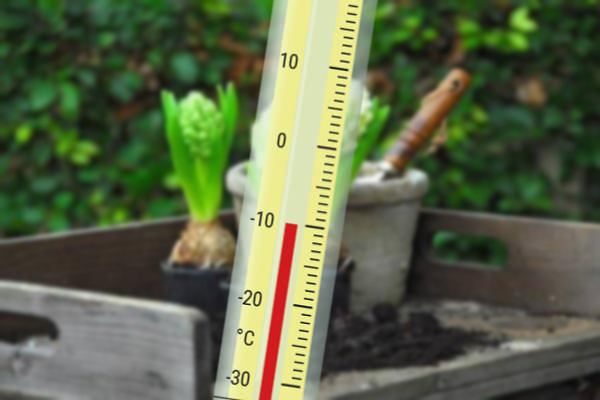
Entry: **-10** °C
